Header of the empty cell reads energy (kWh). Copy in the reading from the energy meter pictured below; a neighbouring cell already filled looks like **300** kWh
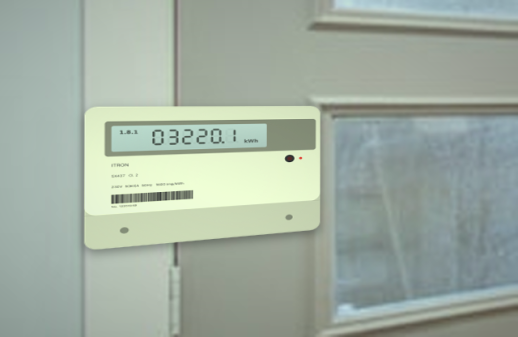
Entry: **3220.1** kWh
